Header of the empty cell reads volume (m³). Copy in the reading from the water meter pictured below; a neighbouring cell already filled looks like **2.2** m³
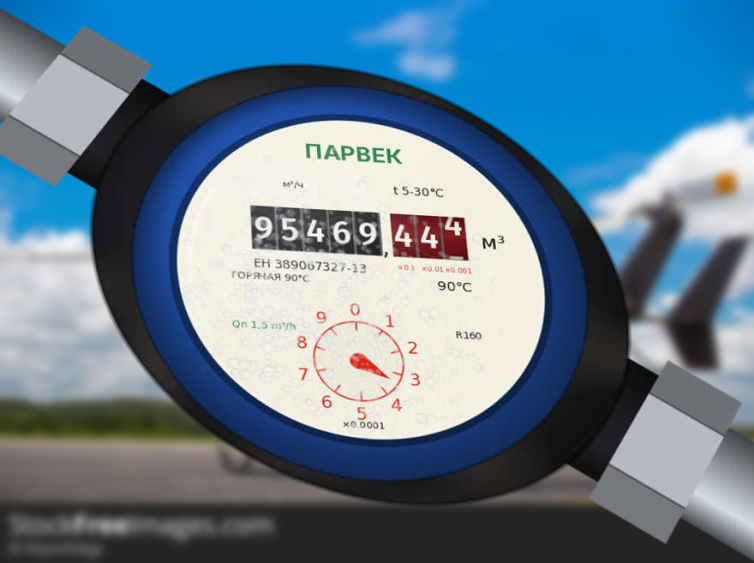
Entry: **95469.4443** m³
